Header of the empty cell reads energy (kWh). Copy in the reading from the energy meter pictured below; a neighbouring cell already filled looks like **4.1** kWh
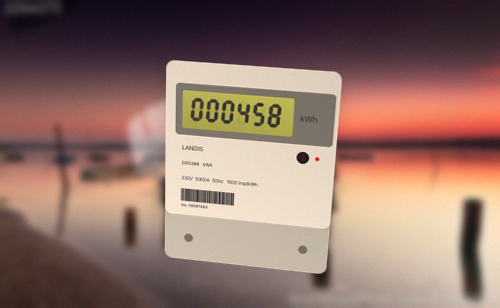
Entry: **458** kWh
